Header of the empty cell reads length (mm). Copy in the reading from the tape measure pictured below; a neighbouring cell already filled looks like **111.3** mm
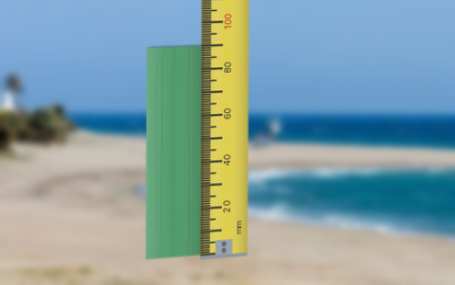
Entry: **90** mm
